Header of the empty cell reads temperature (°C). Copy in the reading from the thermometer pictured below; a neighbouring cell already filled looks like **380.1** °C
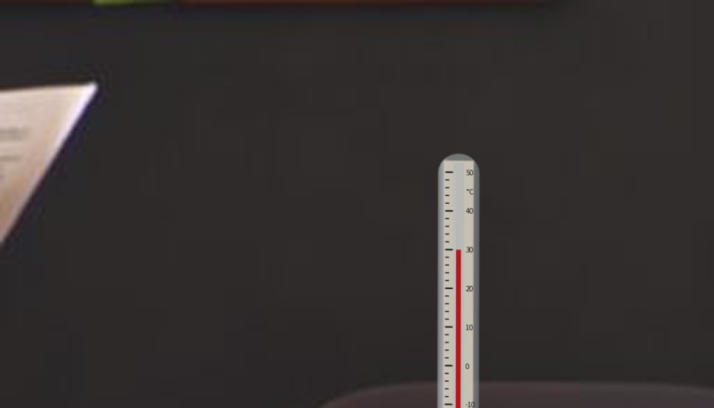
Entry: **30** °C
